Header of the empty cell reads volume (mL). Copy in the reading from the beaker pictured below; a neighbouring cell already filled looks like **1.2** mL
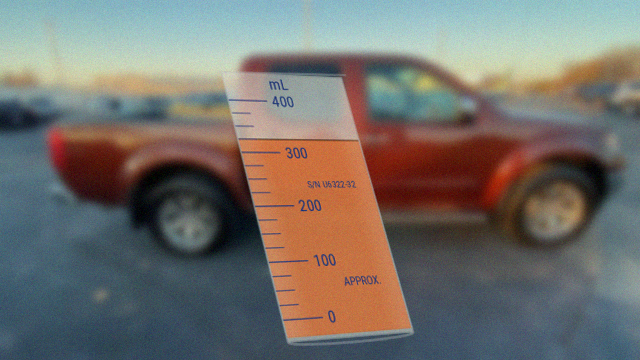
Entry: **325** mL
